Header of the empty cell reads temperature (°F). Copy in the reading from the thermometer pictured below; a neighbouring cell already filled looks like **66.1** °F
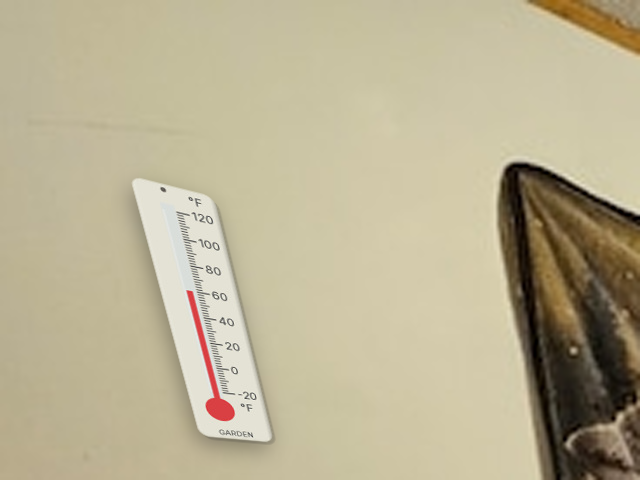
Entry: **60** °F
